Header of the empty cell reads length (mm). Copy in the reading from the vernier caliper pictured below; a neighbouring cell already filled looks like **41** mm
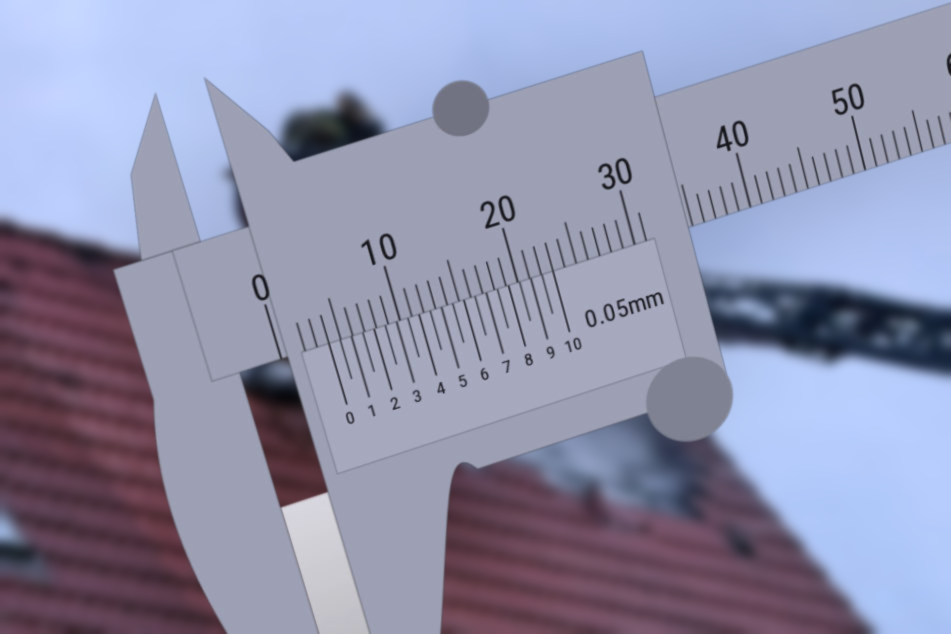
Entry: **4.0** mm
